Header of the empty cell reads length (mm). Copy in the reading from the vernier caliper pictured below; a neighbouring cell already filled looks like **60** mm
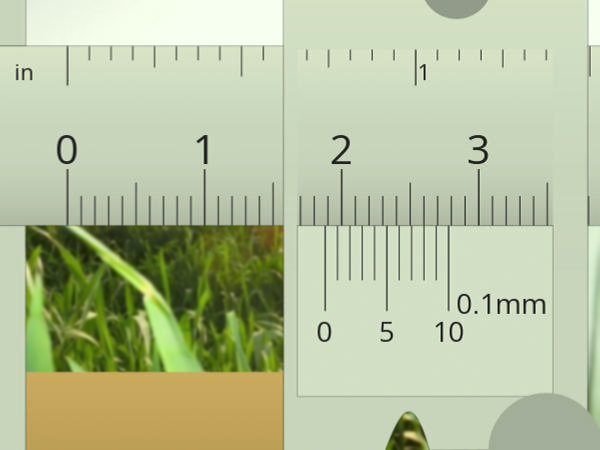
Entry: **18.8** mm
